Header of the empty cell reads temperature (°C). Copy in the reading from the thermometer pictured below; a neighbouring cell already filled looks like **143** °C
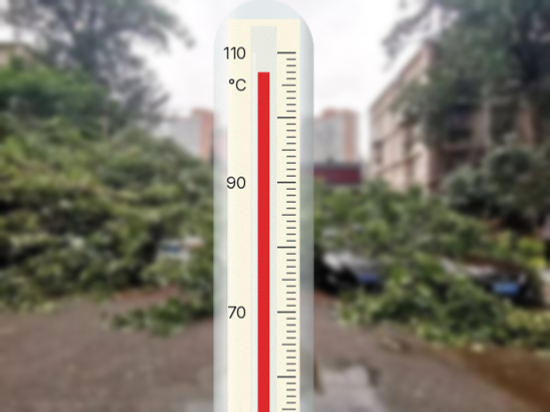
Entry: **107** °C
